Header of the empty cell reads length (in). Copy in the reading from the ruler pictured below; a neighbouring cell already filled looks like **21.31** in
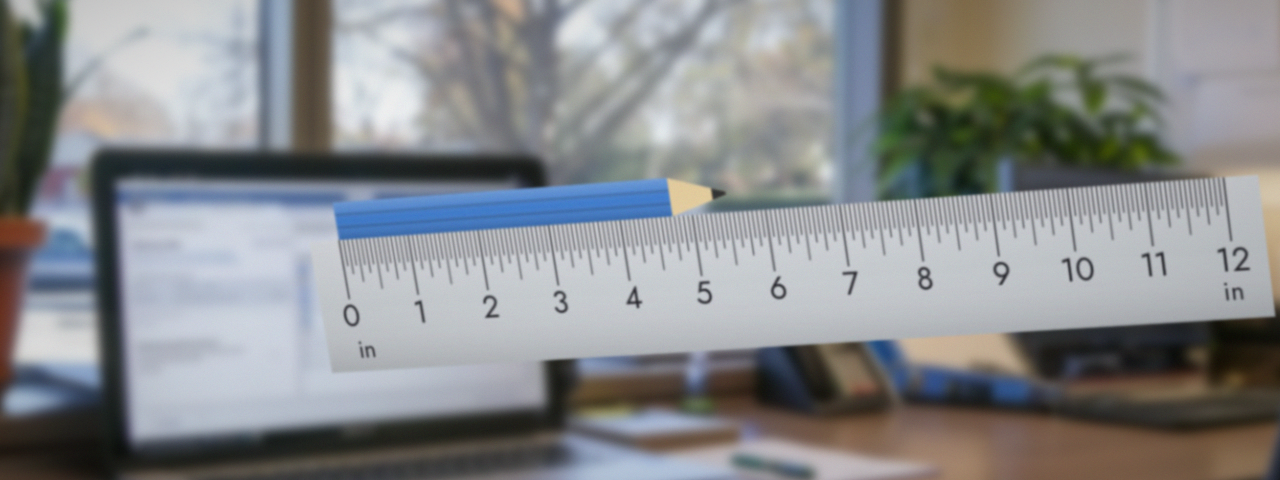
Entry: **5.5** in
